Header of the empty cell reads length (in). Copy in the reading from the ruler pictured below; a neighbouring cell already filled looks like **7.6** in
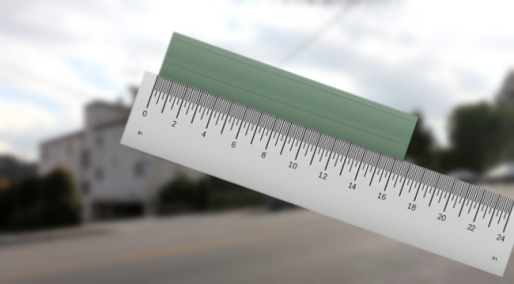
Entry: **16.5** in
